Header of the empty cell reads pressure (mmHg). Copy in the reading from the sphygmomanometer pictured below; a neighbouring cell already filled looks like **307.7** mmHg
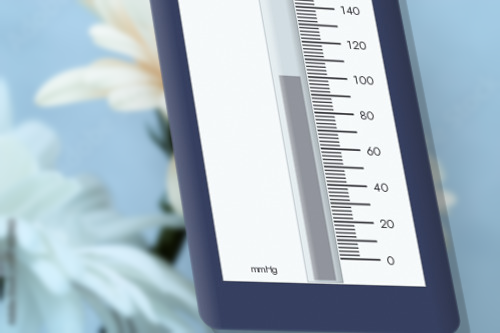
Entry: **100** mmHg
